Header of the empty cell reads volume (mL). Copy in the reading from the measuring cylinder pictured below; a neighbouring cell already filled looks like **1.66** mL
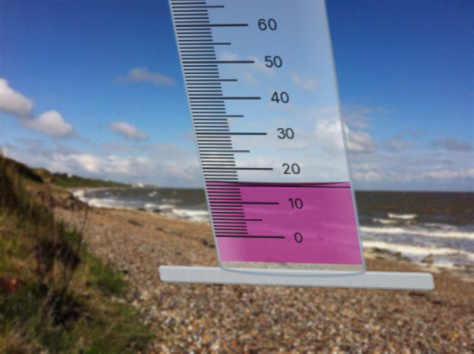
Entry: **15** mL
